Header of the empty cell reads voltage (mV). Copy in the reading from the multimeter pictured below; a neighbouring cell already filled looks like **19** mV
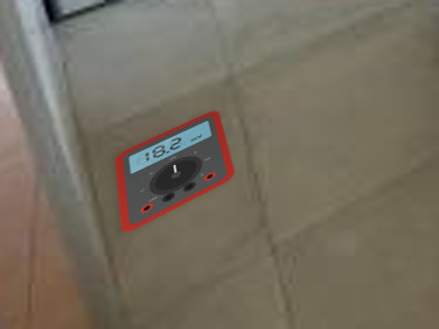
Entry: **18.2** mV
